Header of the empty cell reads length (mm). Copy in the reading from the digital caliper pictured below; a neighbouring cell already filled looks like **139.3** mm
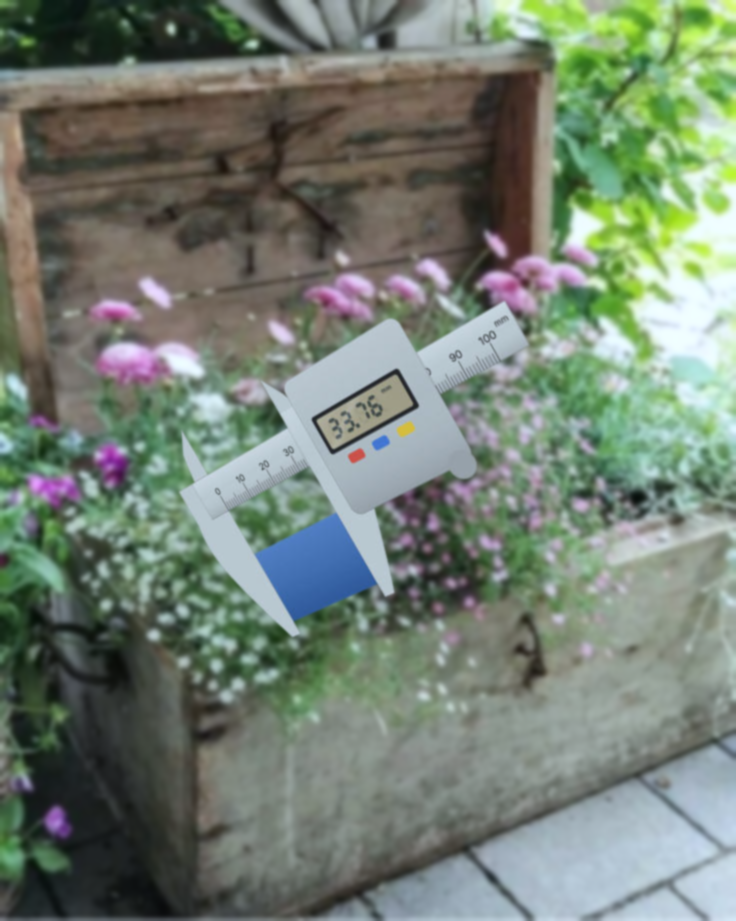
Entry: **33.76** mm
